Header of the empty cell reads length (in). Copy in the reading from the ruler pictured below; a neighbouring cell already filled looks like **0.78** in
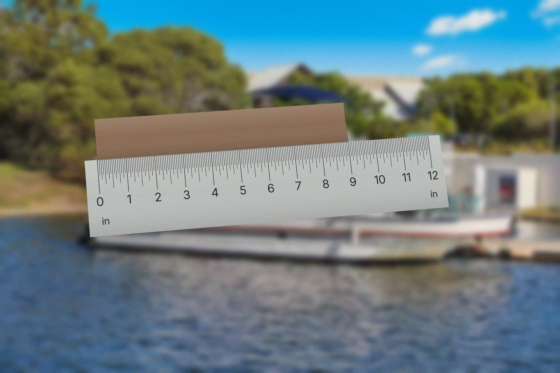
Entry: **9** in
